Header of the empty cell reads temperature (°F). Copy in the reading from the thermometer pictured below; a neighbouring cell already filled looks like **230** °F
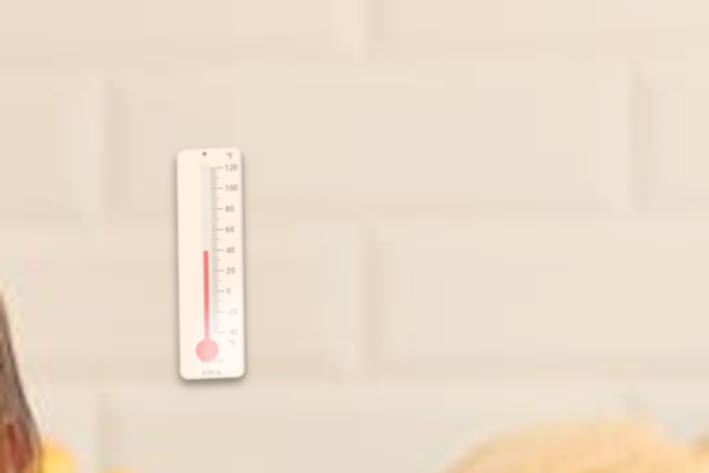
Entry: **40** °F
